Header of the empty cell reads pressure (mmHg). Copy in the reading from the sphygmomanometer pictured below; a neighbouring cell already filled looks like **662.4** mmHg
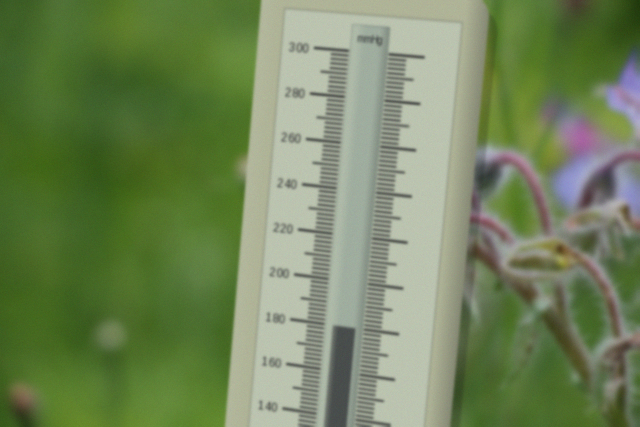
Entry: **180** mmHg
